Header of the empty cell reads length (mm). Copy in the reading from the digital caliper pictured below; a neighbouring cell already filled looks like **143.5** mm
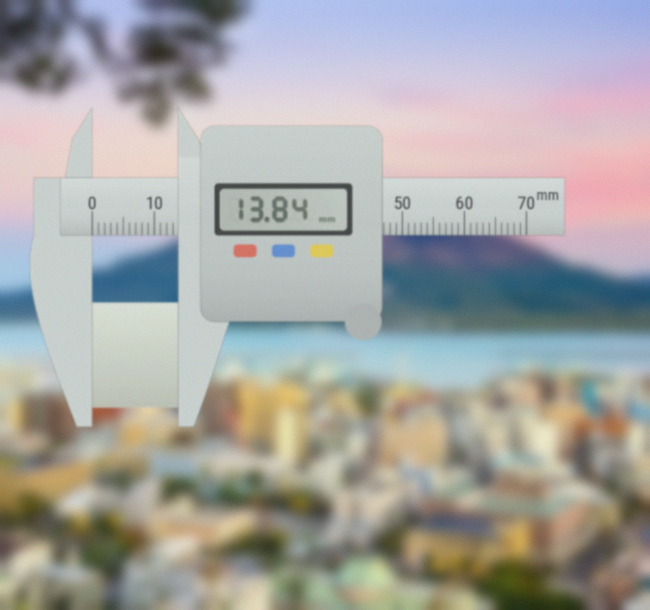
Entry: **13.84** mm
